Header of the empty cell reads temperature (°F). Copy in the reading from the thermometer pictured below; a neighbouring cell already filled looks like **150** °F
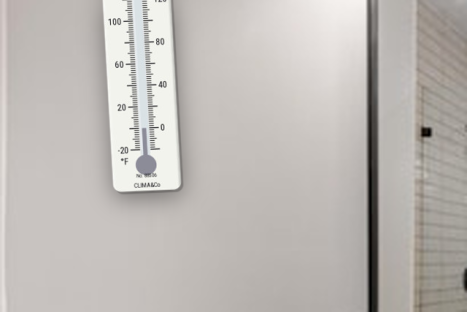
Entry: **0** °F
